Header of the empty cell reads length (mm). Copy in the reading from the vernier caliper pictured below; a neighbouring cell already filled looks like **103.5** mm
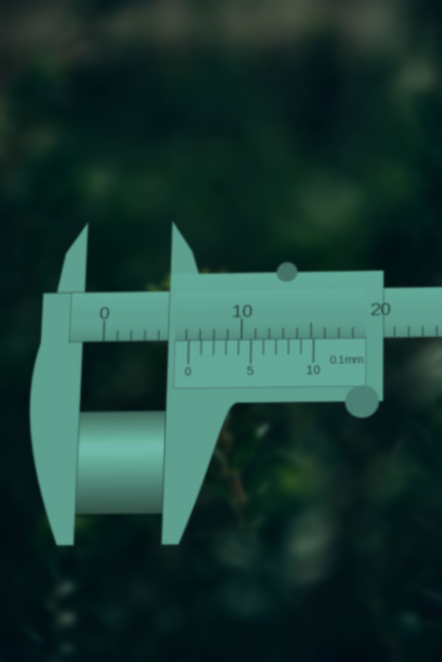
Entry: **6.2** mm
